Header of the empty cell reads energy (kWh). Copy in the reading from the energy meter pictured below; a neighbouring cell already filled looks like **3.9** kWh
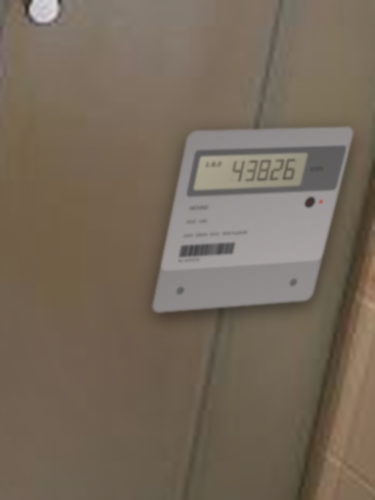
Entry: **43826** kWh
